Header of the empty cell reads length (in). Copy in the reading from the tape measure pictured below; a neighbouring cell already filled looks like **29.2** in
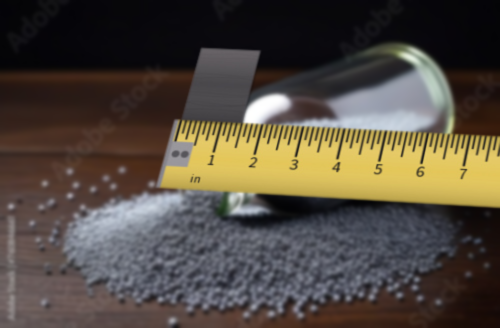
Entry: **1.5** in
